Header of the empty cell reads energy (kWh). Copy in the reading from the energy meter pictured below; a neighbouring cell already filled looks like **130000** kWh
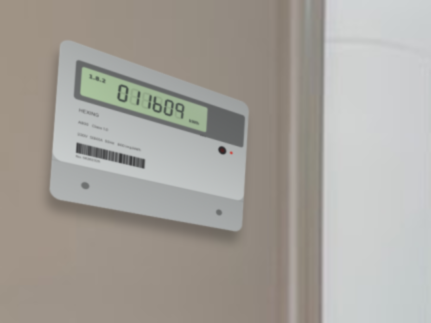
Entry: **11609** kWh
